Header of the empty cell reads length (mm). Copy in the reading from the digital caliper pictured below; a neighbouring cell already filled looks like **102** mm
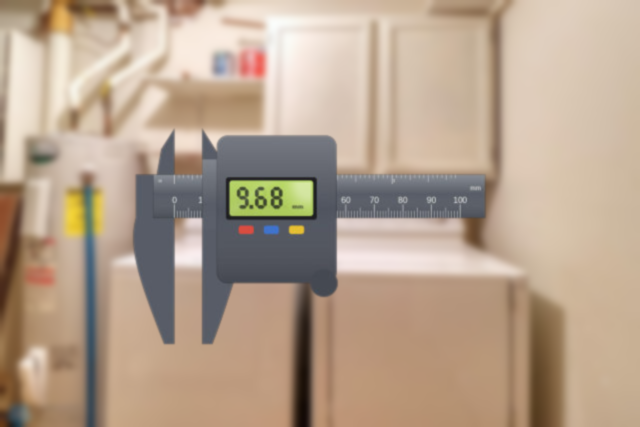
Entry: **9.68** mm
